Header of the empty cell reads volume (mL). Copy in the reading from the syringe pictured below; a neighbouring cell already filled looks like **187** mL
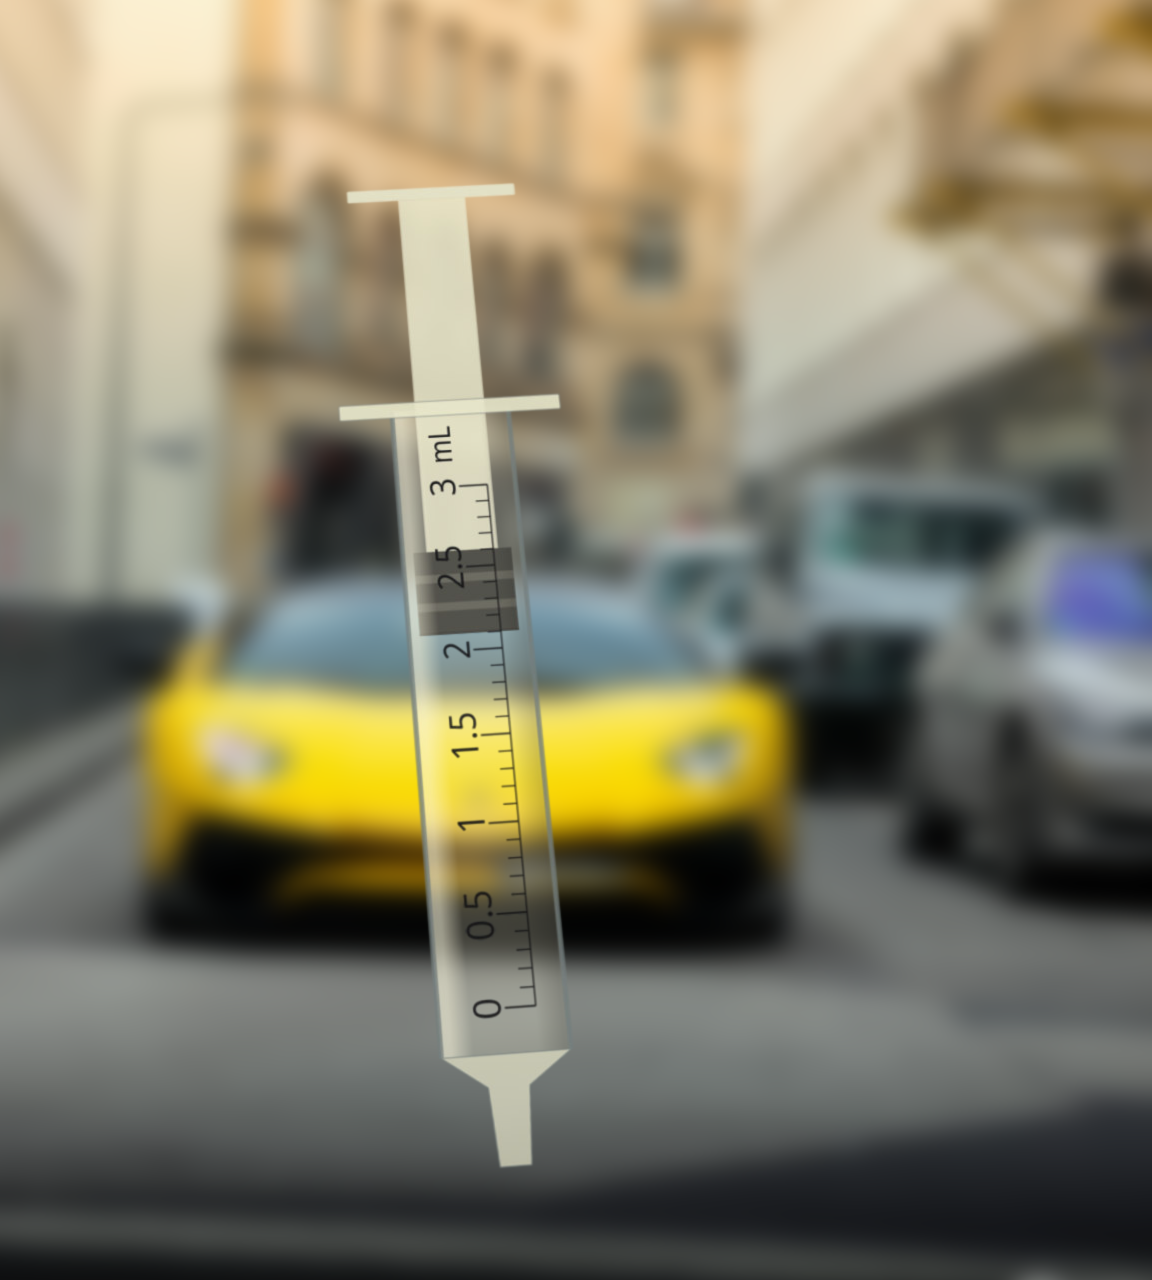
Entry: **2.1** mL
